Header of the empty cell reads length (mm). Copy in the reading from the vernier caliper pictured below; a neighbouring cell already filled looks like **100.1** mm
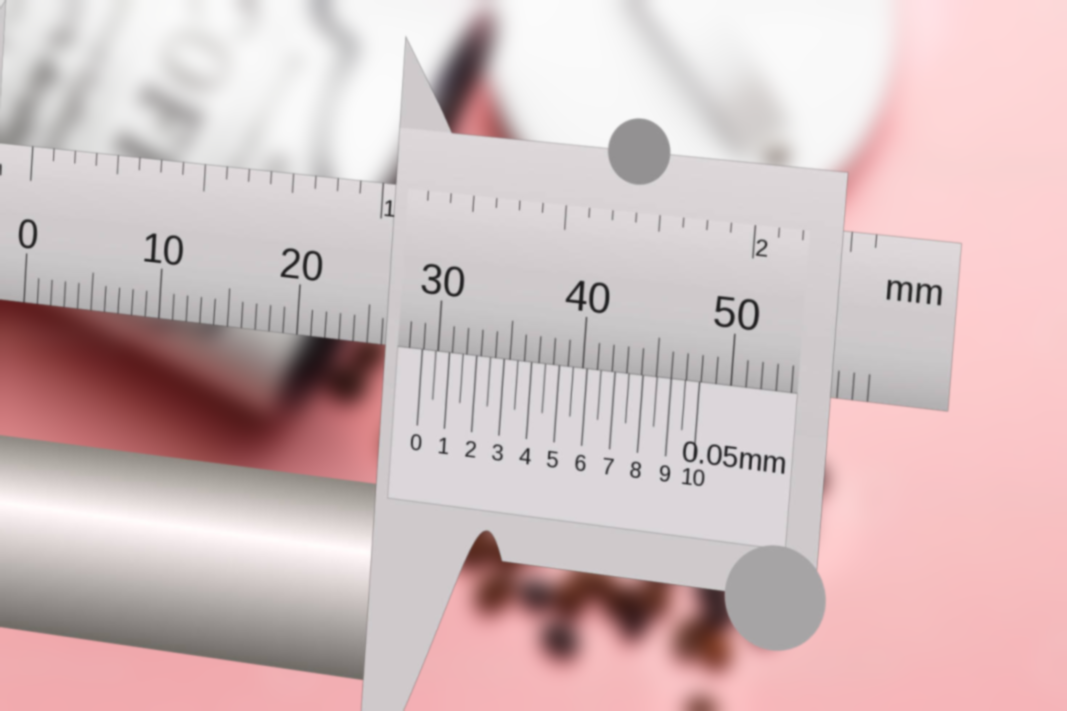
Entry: **28.9** mm
